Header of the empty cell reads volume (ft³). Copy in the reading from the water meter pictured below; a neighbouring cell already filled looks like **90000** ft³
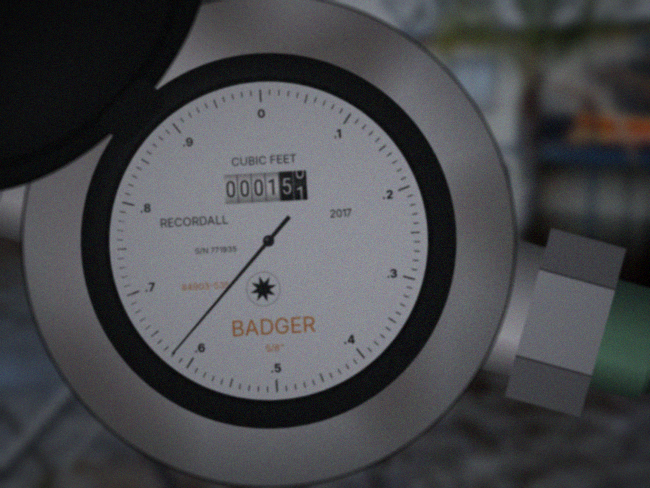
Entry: **150.62** ft³
